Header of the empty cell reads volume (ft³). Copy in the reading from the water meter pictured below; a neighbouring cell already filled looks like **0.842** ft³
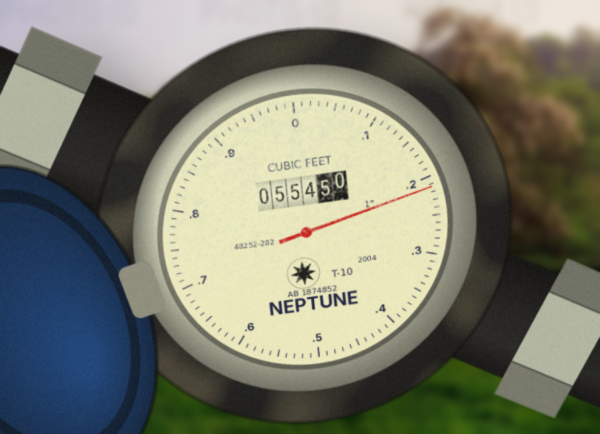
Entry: **55450.21** ft³
